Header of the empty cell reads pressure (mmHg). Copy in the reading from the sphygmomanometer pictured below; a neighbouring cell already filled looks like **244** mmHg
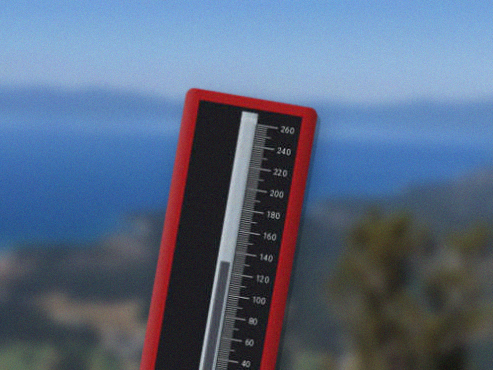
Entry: **130** mmHg
